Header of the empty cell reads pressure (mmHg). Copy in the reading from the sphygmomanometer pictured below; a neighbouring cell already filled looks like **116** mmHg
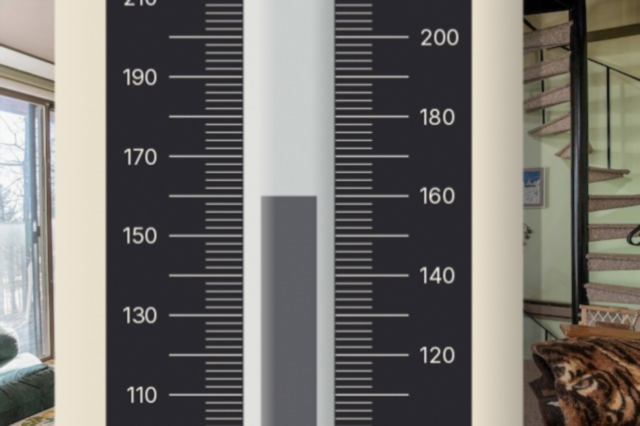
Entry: **160** mmHg
